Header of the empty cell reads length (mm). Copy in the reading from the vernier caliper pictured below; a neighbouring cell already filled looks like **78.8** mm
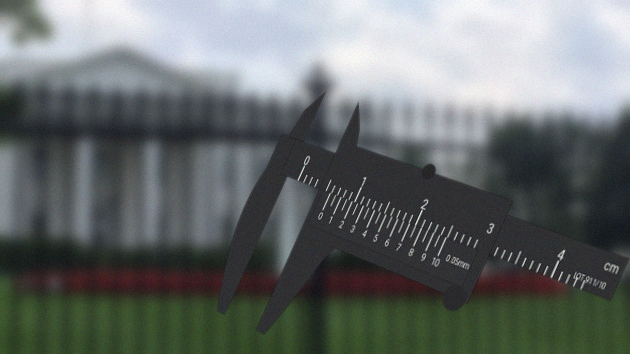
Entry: **5.8** mm
